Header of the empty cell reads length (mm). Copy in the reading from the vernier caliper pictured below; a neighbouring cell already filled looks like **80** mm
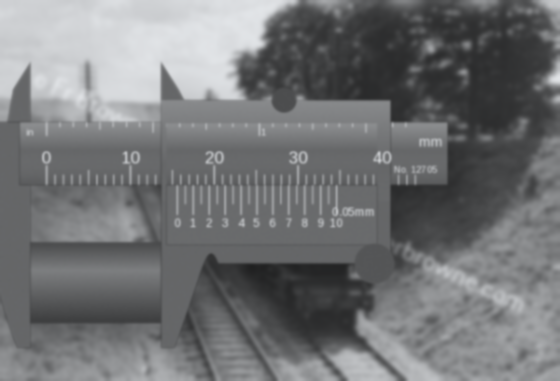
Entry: **15.6** mm
